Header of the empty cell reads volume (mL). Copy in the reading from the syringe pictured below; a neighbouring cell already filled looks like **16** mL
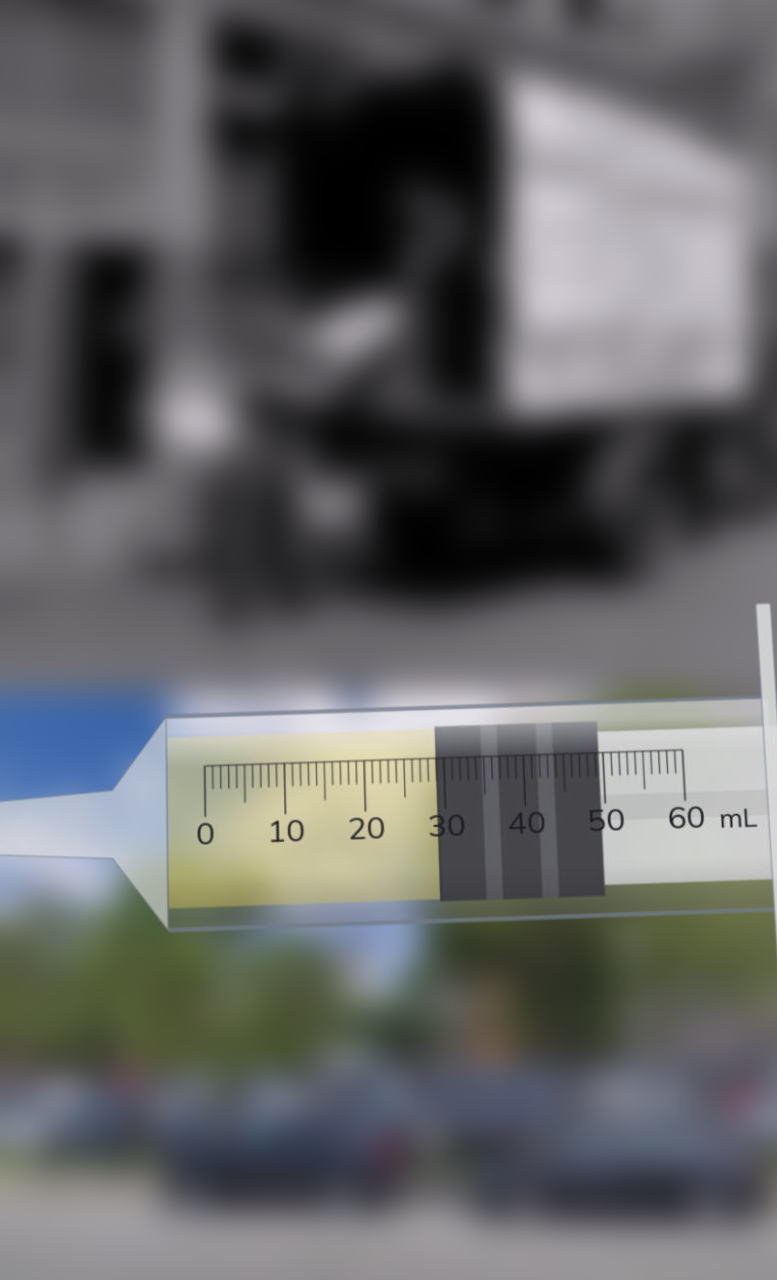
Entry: **29** mL
